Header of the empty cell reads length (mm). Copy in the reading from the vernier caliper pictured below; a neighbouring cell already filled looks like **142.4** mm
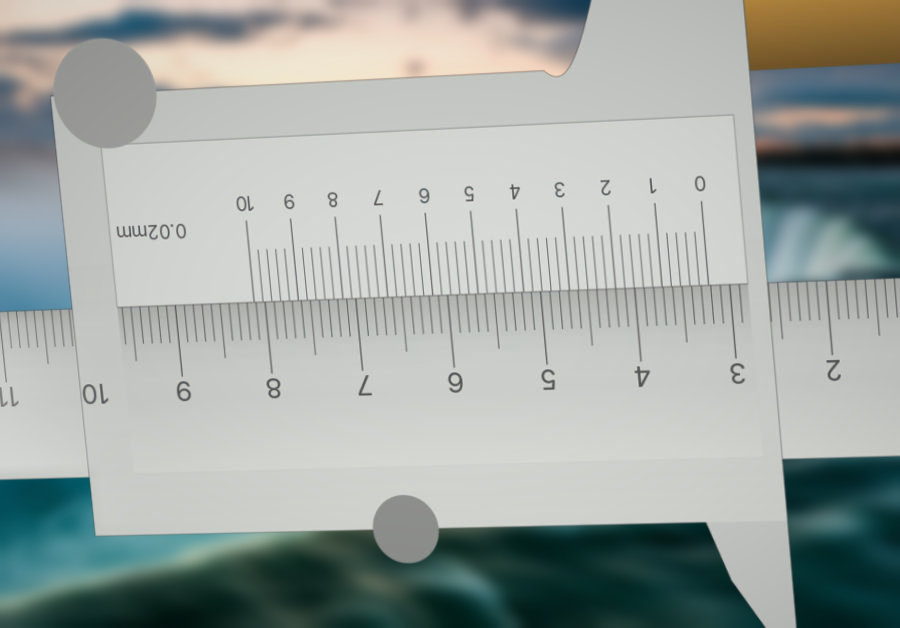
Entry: **32.2** mm
